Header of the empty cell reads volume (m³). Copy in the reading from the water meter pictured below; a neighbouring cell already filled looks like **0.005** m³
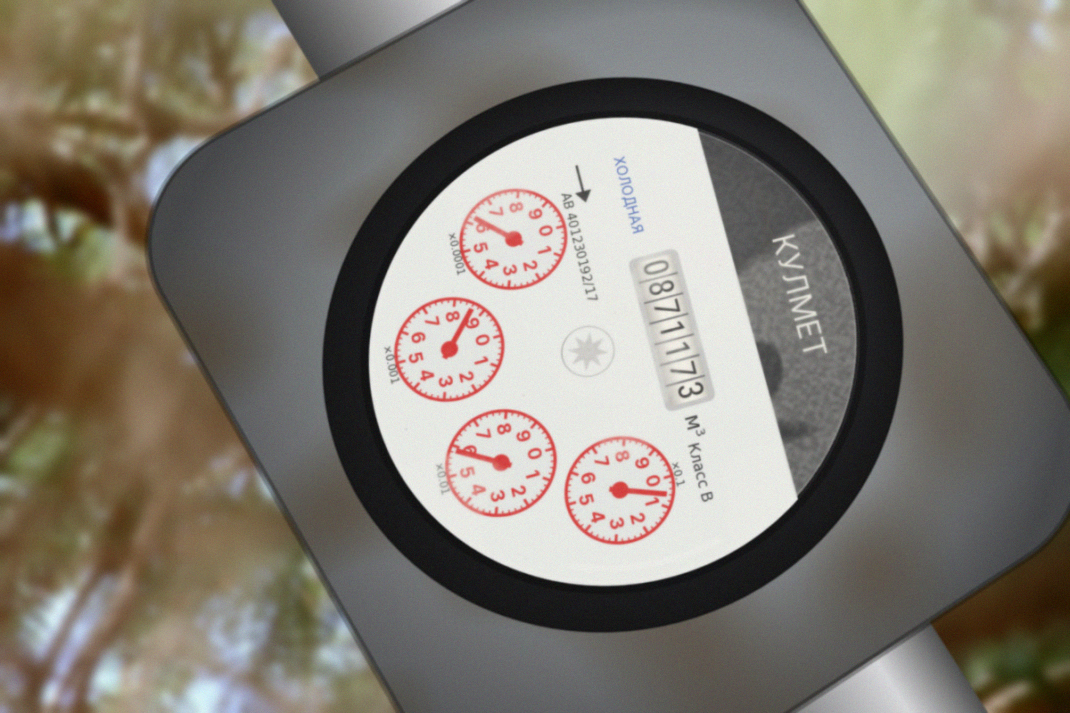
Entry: **871173.0586** m³
